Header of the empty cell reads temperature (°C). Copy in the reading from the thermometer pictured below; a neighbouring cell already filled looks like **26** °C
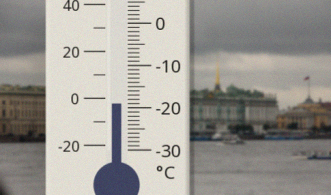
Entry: **-19** °C
